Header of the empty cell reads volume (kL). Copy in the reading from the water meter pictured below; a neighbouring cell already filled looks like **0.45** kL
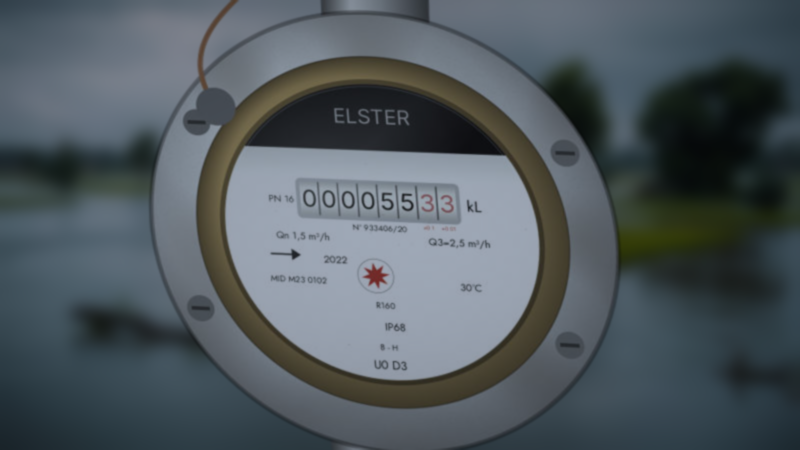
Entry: **55.33** kL
